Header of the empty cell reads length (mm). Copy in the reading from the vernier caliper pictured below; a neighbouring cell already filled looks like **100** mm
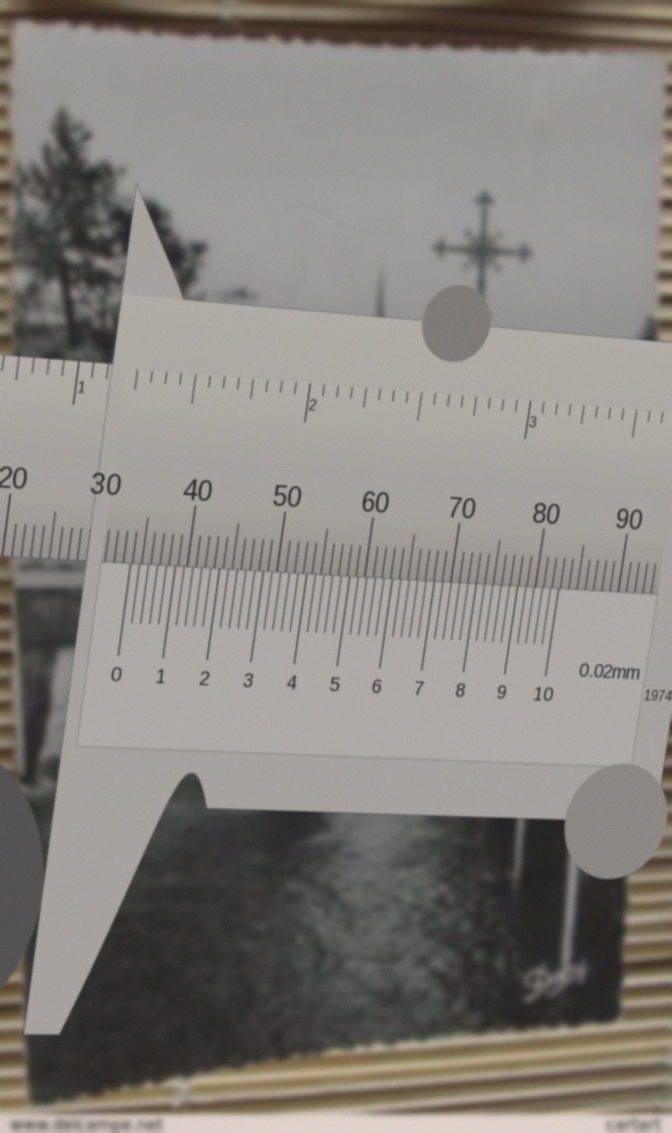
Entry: **33.8** mm
